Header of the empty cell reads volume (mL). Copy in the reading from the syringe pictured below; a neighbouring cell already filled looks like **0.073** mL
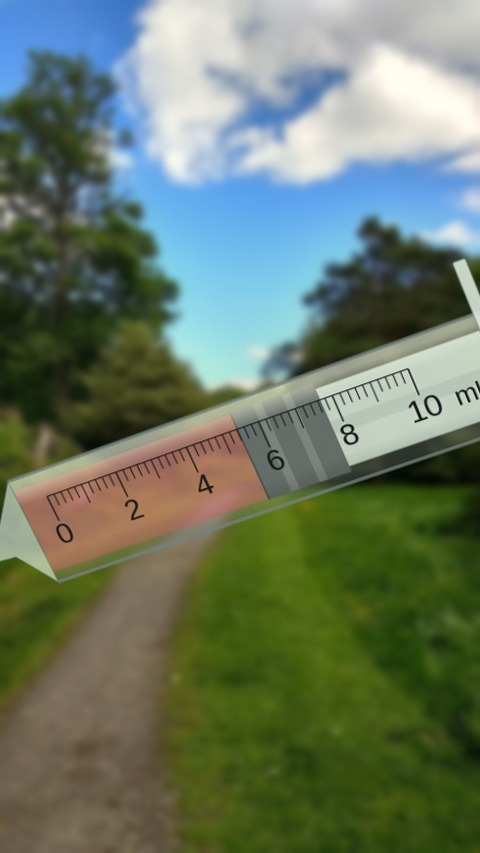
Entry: **5.4** mL
